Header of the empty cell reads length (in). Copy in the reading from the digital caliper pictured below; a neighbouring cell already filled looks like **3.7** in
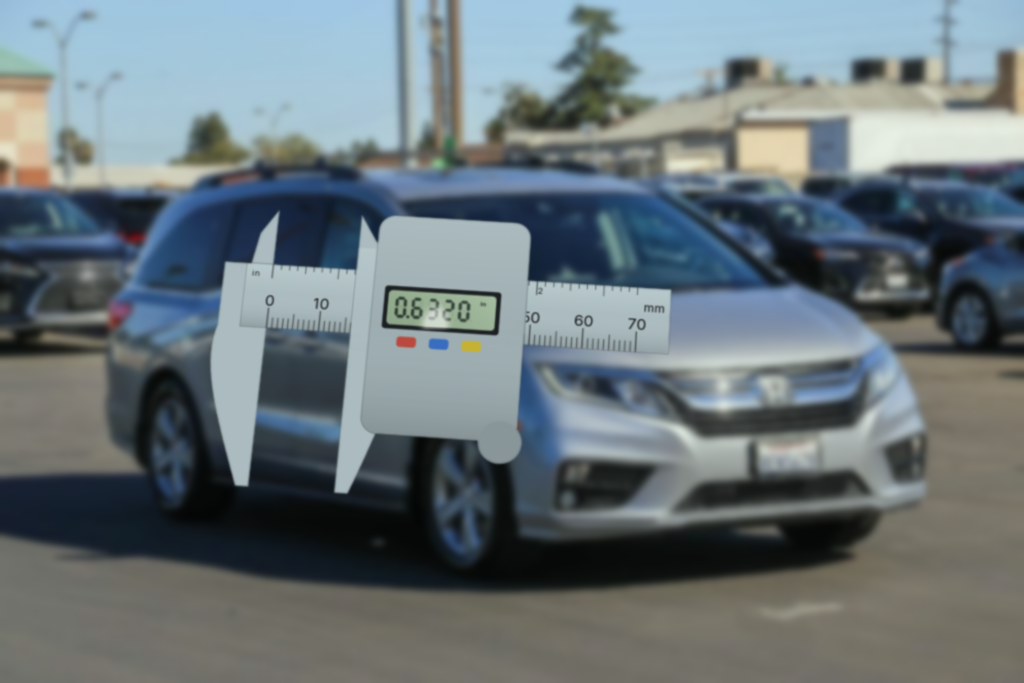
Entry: **0.6320** in
